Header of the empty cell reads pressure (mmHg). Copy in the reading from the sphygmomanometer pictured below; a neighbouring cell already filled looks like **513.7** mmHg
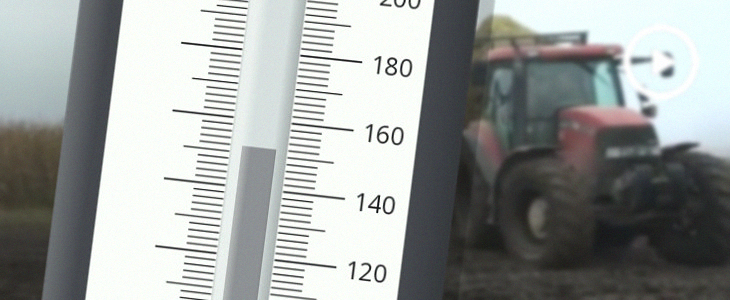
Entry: **152** mmHg
